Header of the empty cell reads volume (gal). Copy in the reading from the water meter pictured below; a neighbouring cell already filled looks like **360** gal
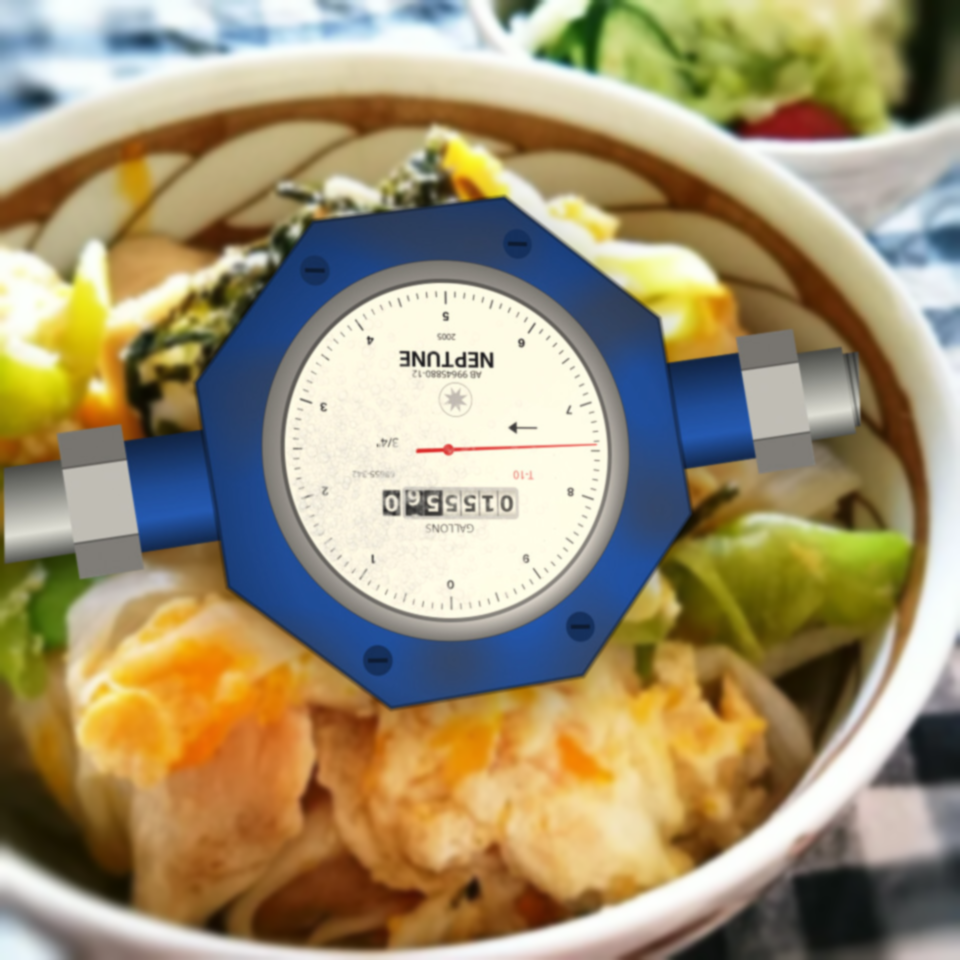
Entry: **155557.4** gal
